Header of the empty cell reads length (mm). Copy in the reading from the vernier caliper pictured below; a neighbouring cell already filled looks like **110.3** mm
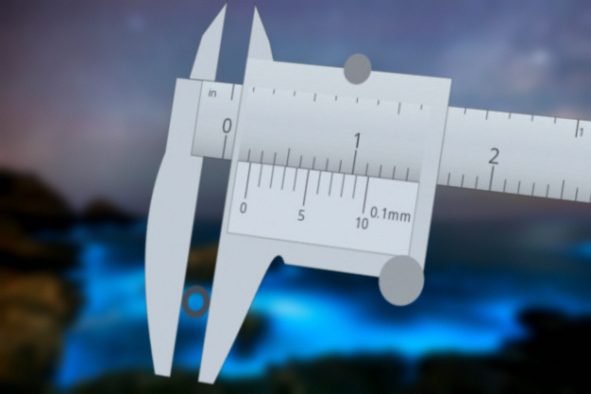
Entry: **2.2** mm
